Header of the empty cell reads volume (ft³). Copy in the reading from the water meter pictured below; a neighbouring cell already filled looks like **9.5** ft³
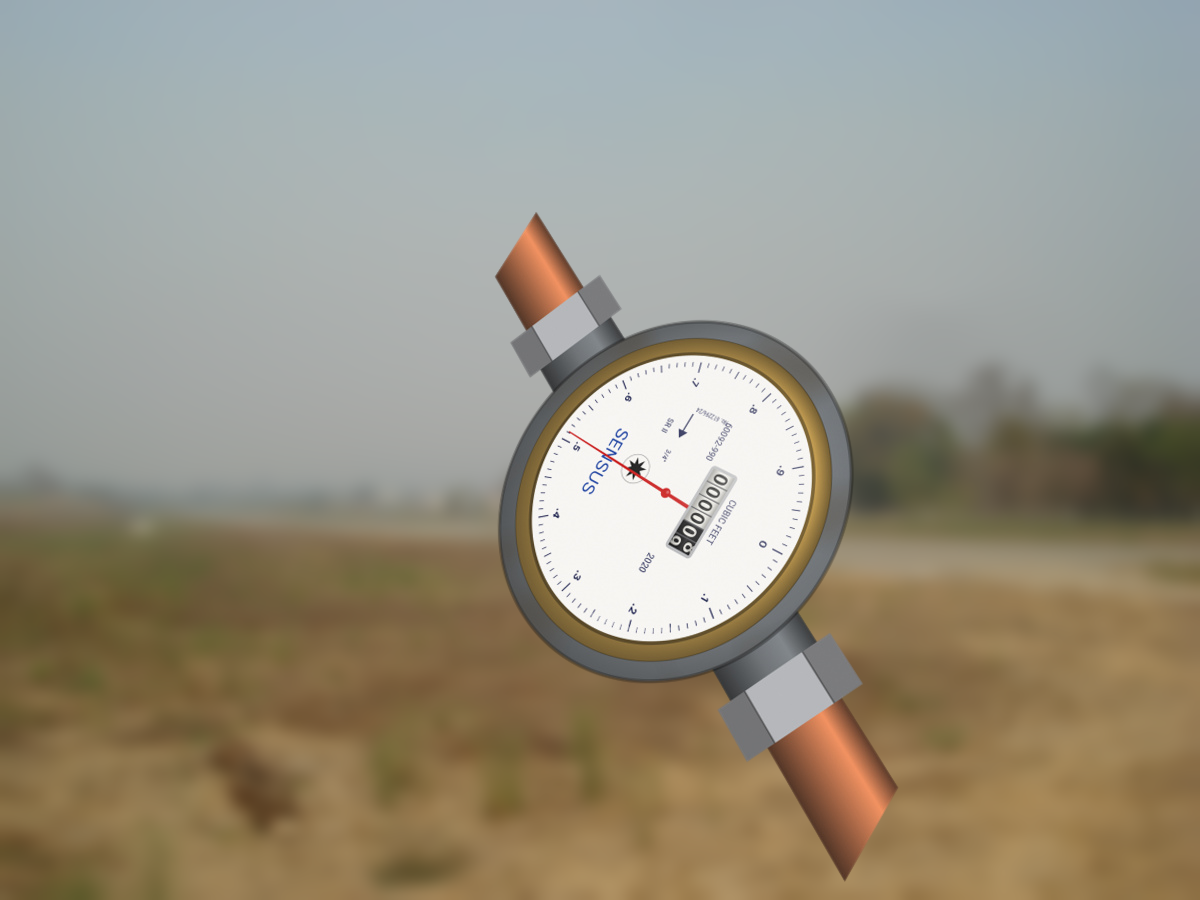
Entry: **8.51** ft³
